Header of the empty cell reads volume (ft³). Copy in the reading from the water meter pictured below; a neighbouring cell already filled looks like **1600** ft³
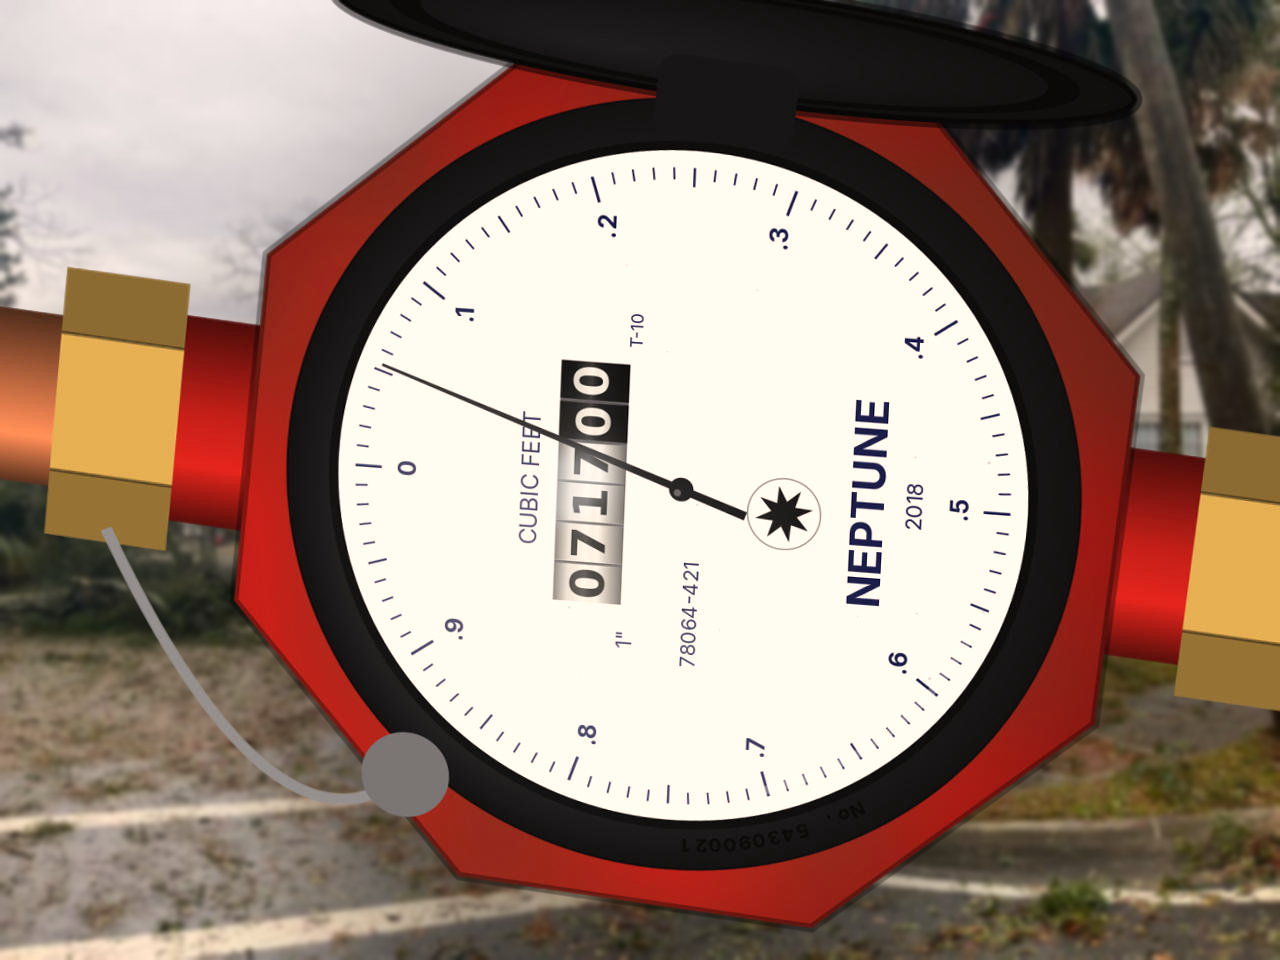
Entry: **71700.05** ft³
